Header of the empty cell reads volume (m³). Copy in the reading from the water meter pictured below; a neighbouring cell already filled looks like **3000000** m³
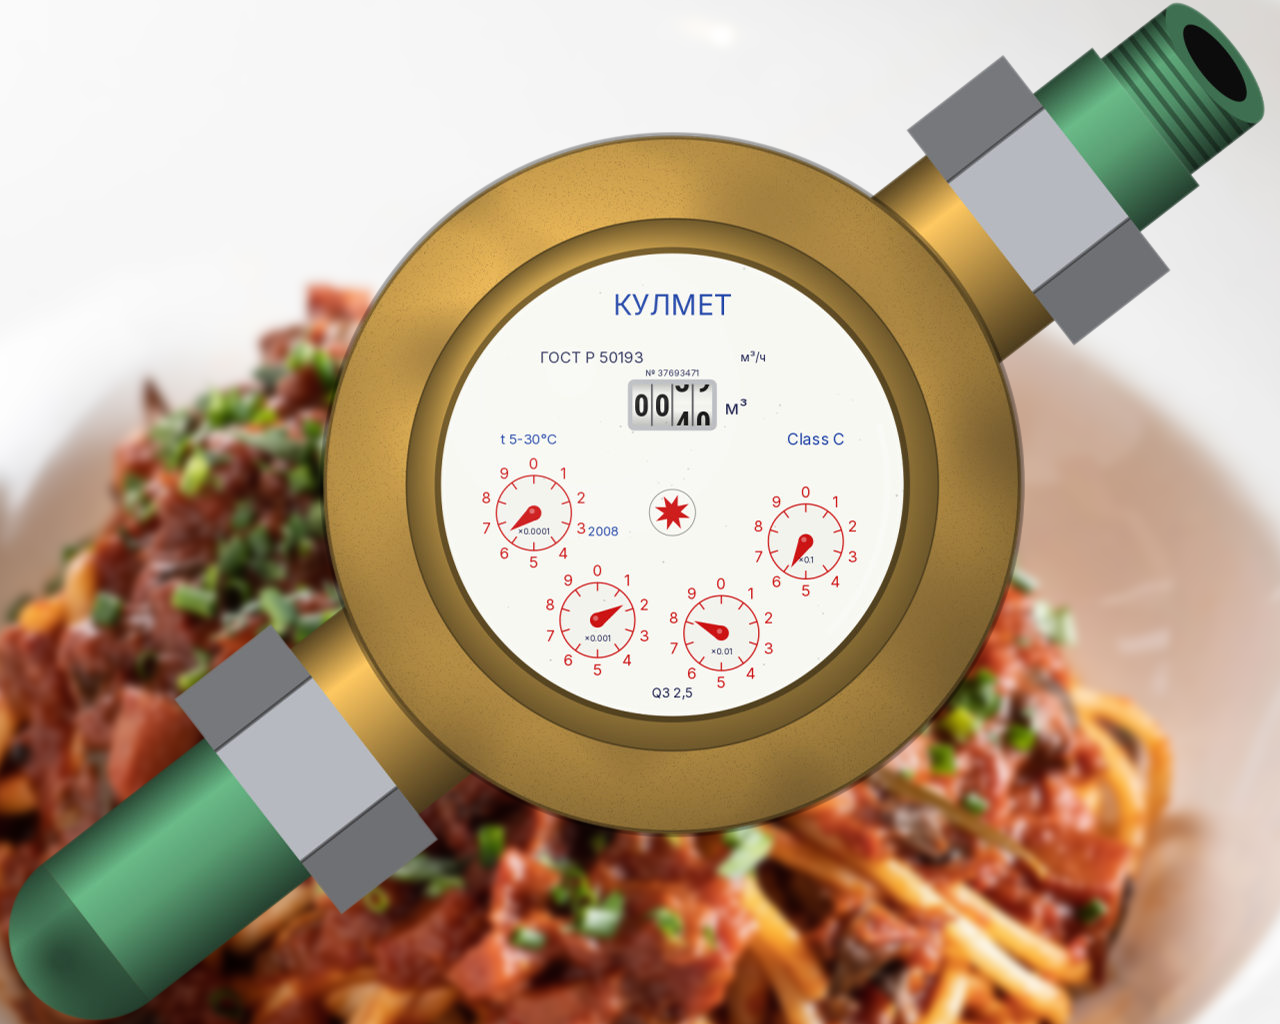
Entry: **39.5816** m³
